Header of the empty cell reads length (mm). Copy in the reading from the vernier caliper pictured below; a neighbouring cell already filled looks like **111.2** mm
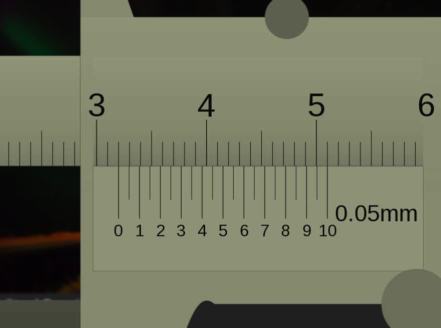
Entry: **32.0** mm
